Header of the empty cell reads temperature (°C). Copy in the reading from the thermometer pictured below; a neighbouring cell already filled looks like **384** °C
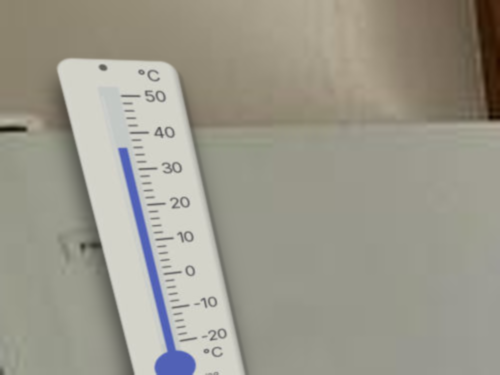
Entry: **36** °C
